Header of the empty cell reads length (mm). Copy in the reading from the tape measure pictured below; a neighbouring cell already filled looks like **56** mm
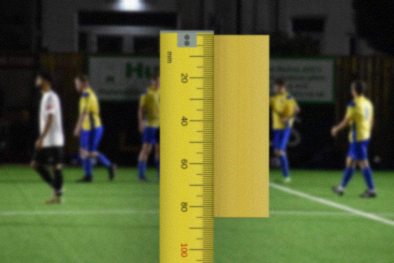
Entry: **85** mm
